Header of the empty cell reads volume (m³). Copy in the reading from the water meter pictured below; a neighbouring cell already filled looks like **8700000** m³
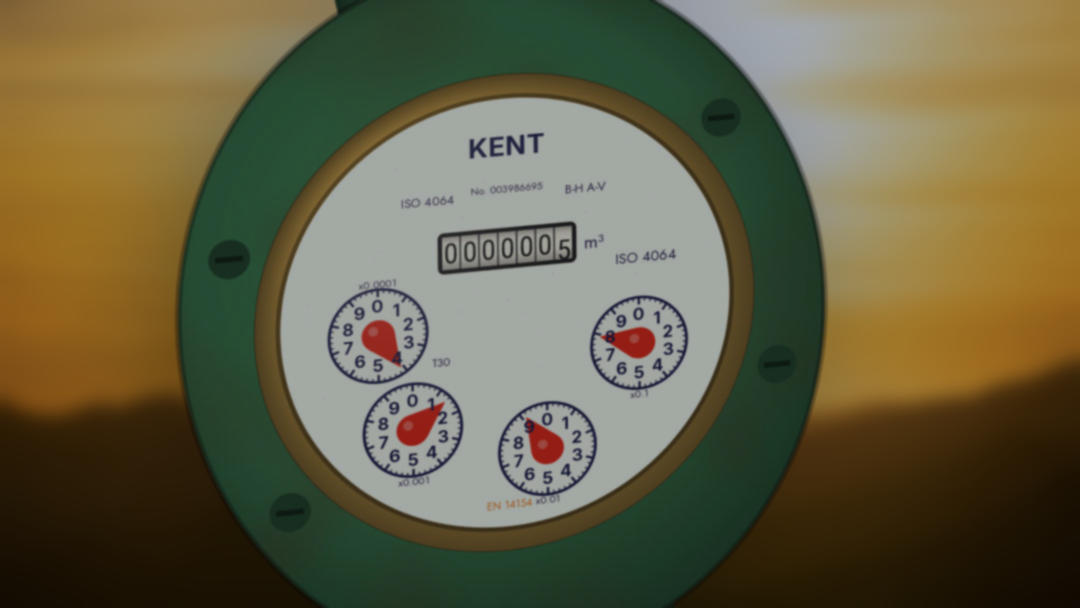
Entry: **4.7914** m³
